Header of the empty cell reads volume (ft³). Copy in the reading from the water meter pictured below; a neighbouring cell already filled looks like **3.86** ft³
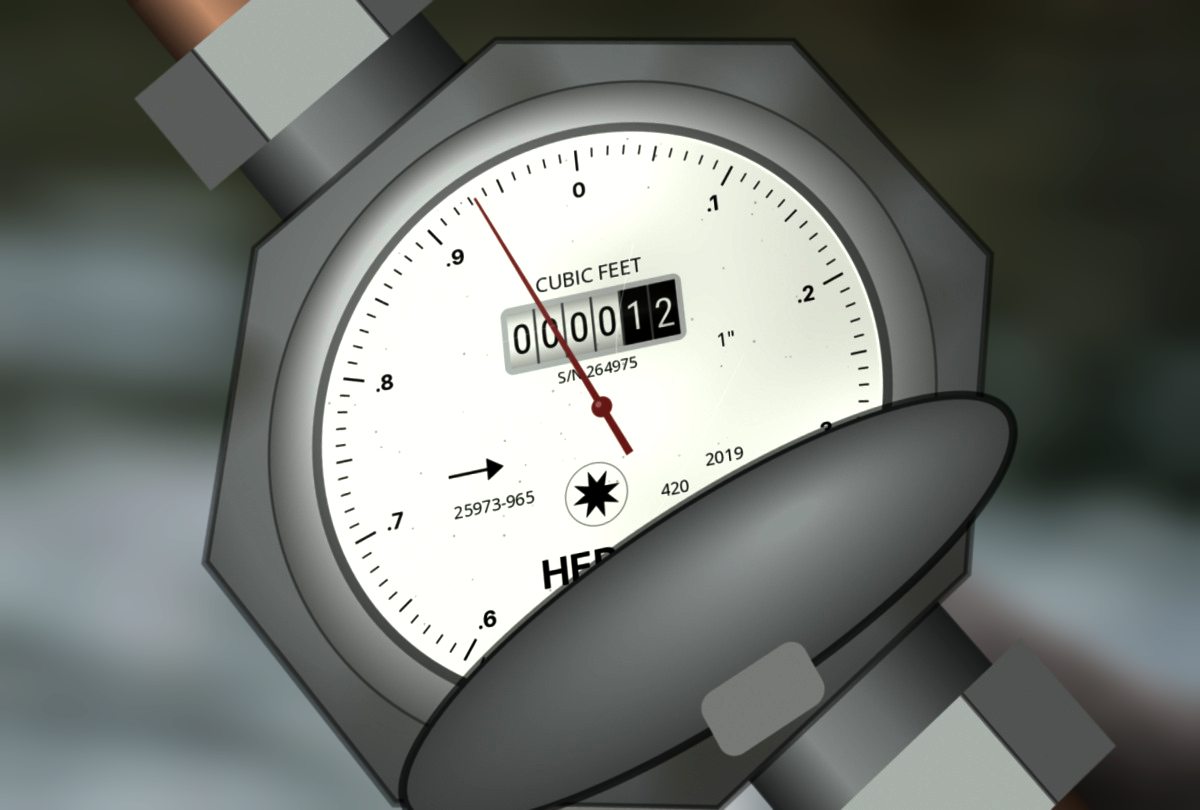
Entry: **11.93** ft³
